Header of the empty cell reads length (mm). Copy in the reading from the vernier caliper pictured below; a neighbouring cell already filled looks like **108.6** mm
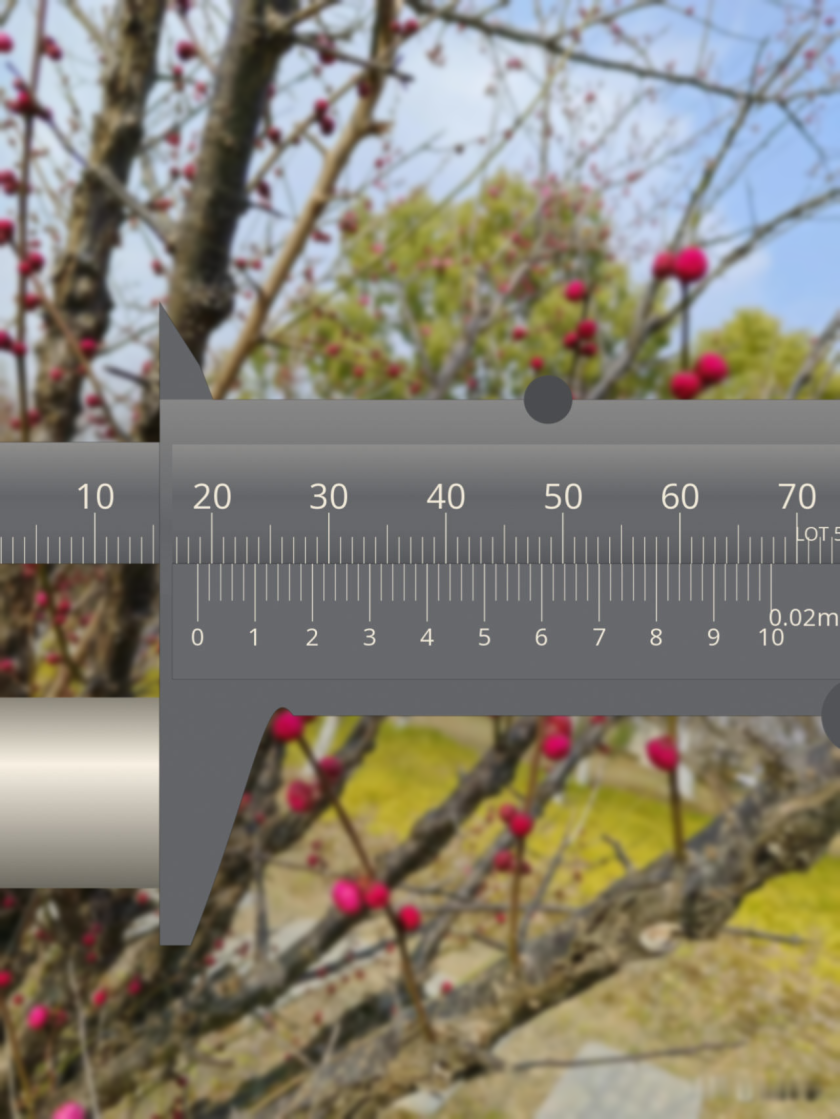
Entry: **18.8** mm
